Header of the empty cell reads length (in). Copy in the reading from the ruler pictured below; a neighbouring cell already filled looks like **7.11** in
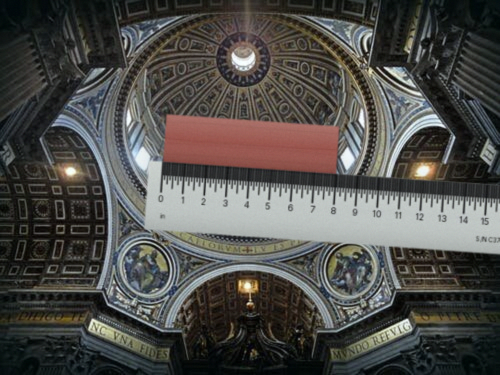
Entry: **8** in
